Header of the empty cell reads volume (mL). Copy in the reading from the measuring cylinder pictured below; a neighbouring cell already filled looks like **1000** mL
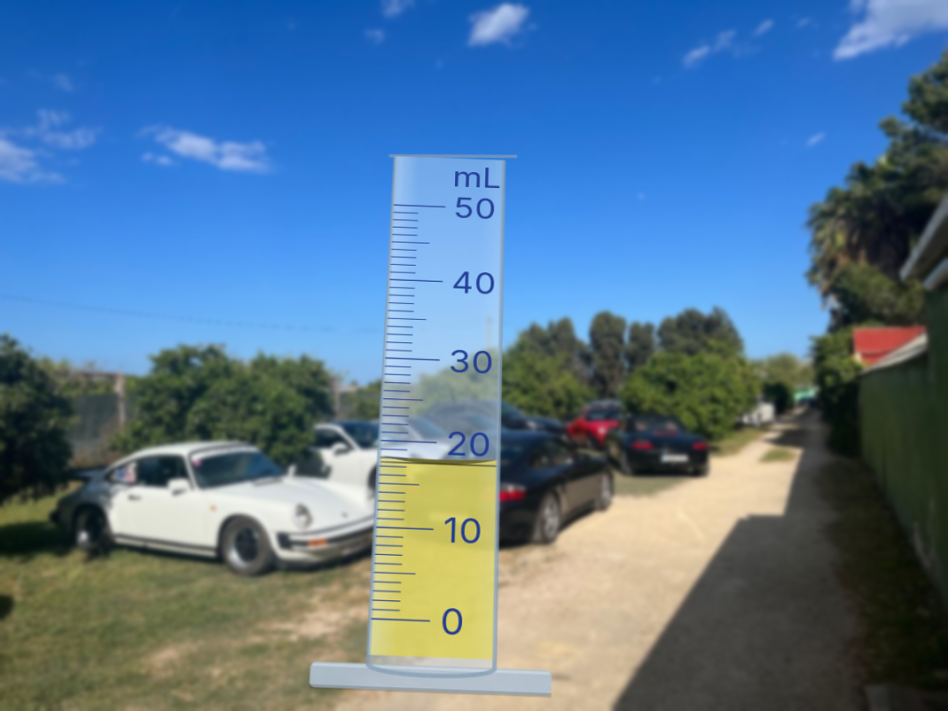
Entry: **17.5** mL
